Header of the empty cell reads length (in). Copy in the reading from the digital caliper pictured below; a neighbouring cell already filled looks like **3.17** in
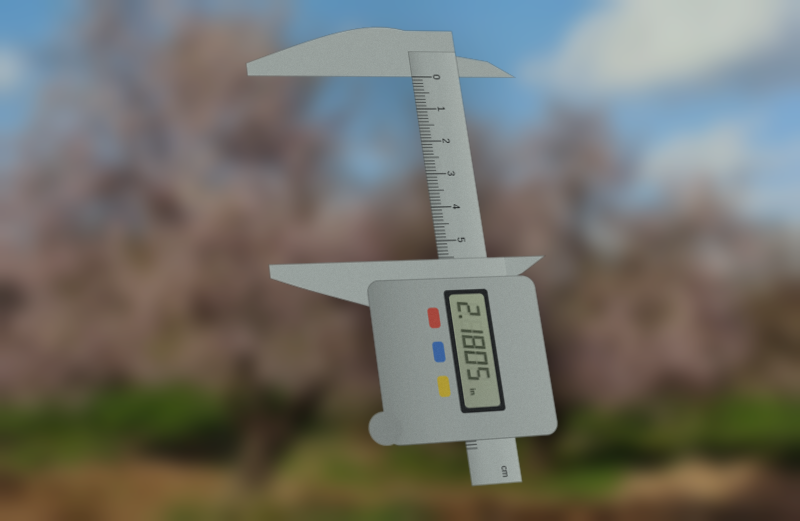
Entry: **2.1805** in
